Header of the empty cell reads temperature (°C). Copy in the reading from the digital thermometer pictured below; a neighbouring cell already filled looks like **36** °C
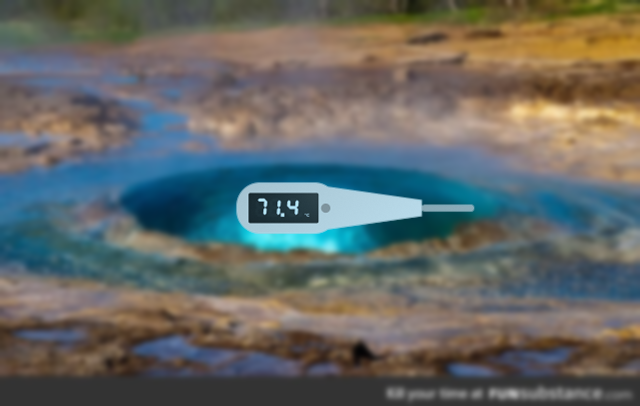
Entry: **71.4** °C
